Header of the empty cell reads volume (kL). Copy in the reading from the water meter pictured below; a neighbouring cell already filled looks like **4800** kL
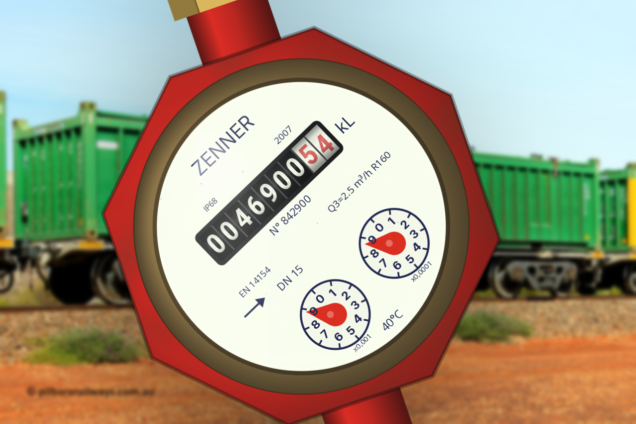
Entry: **46900.5388** kL
